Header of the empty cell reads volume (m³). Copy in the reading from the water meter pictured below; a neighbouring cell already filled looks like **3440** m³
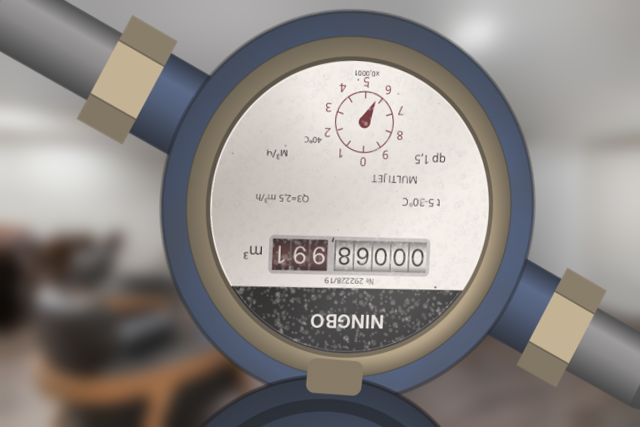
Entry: **68.9915** m³
